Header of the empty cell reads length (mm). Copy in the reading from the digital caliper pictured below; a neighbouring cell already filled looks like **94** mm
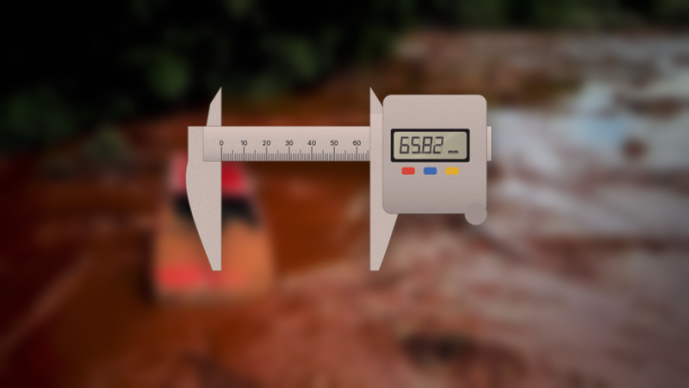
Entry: **65.82** mm
